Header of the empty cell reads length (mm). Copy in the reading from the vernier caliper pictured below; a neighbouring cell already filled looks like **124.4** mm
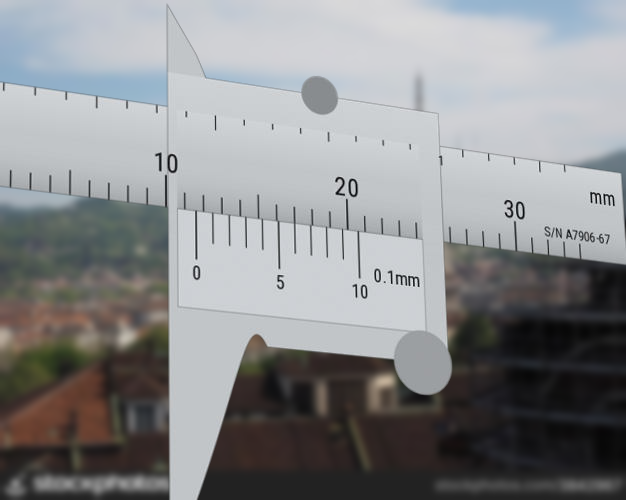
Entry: **11.6** mm
